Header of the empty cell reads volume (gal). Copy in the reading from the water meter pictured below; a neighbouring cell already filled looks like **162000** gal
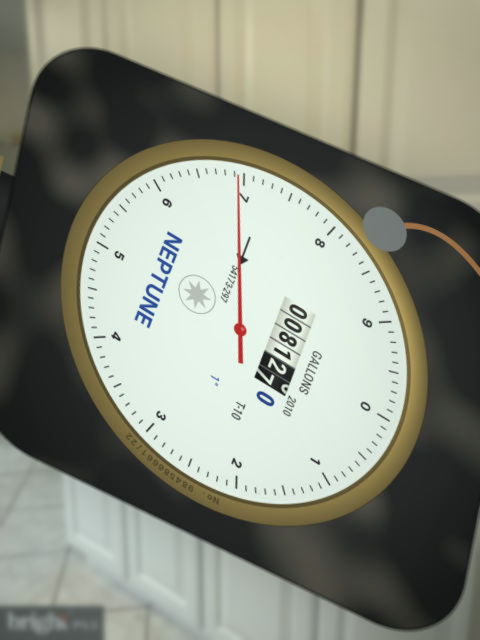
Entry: **81266.9** gal
